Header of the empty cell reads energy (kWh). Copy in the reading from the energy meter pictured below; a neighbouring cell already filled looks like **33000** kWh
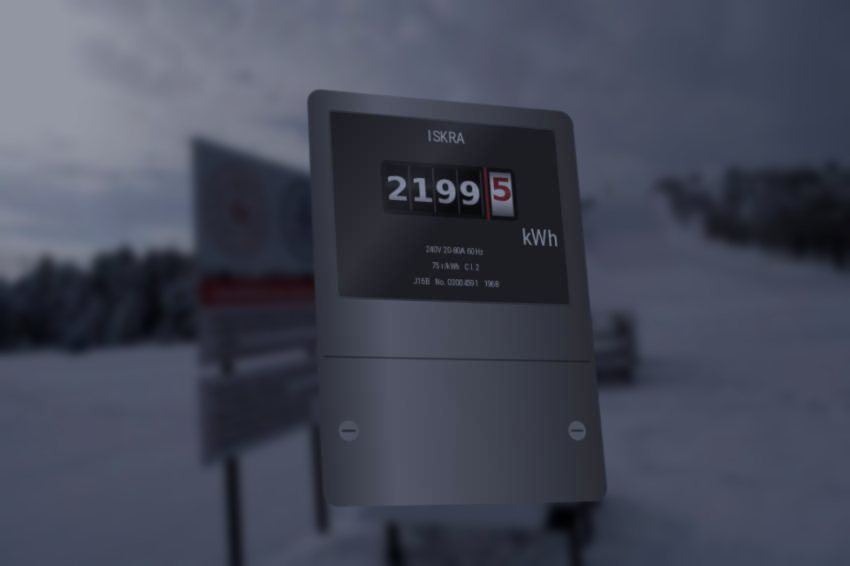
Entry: **2199.5** kWh
